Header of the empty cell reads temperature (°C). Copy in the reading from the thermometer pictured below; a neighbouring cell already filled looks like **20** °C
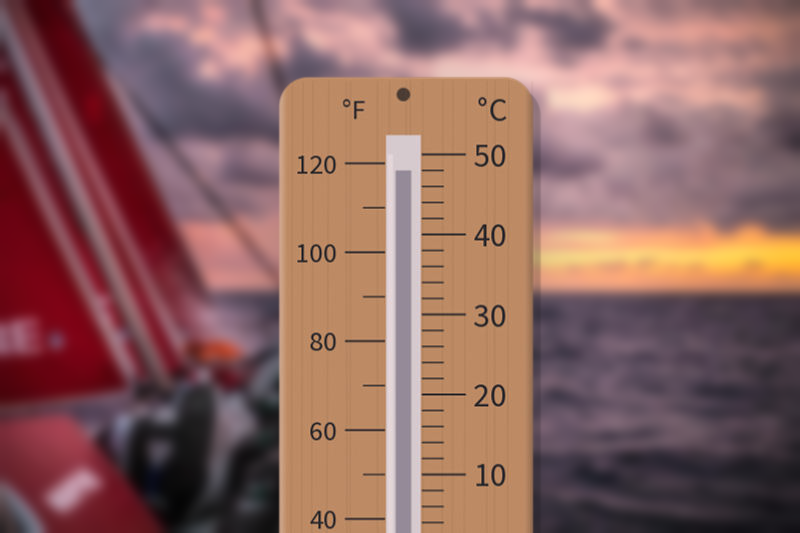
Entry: **48** °C
